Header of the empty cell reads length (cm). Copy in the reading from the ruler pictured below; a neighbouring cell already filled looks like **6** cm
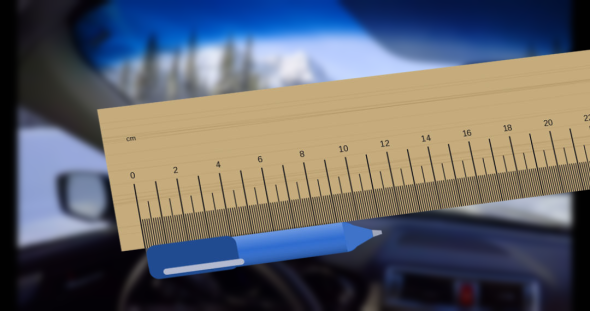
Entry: **11** cm
